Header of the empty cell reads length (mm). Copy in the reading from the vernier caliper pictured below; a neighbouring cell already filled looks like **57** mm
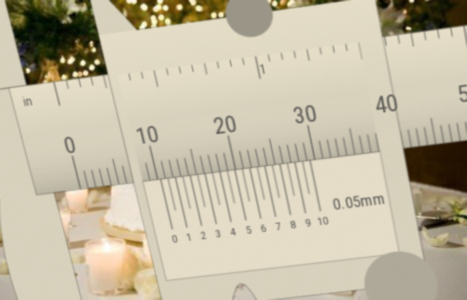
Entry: **10.4** mm
